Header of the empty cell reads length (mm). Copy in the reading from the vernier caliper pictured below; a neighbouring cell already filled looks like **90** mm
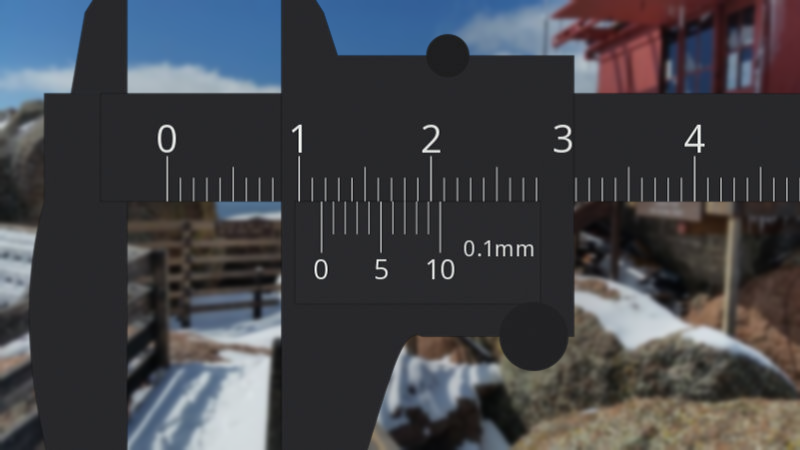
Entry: **11.7** mm
